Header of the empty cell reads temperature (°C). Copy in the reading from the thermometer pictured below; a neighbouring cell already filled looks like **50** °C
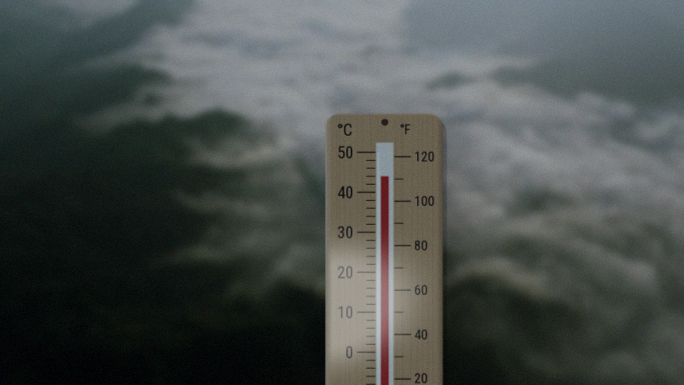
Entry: **44** °C
